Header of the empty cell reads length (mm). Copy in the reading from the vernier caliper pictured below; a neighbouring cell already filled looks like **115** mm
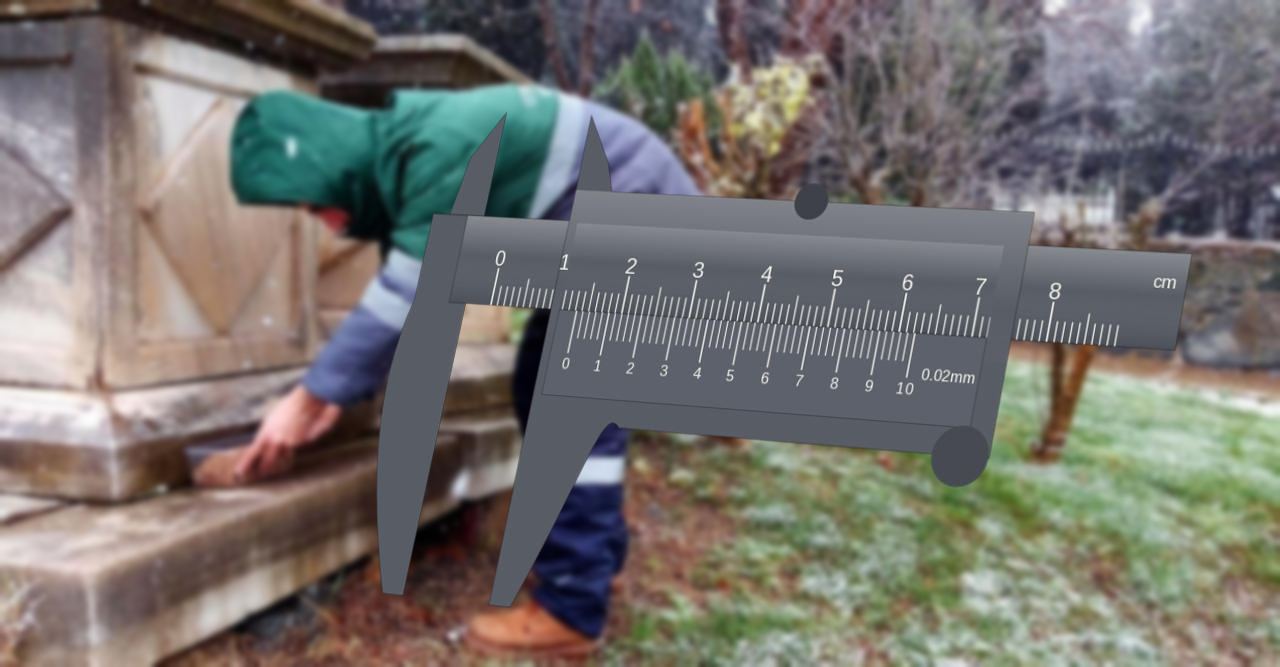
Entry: **13.2** mm
